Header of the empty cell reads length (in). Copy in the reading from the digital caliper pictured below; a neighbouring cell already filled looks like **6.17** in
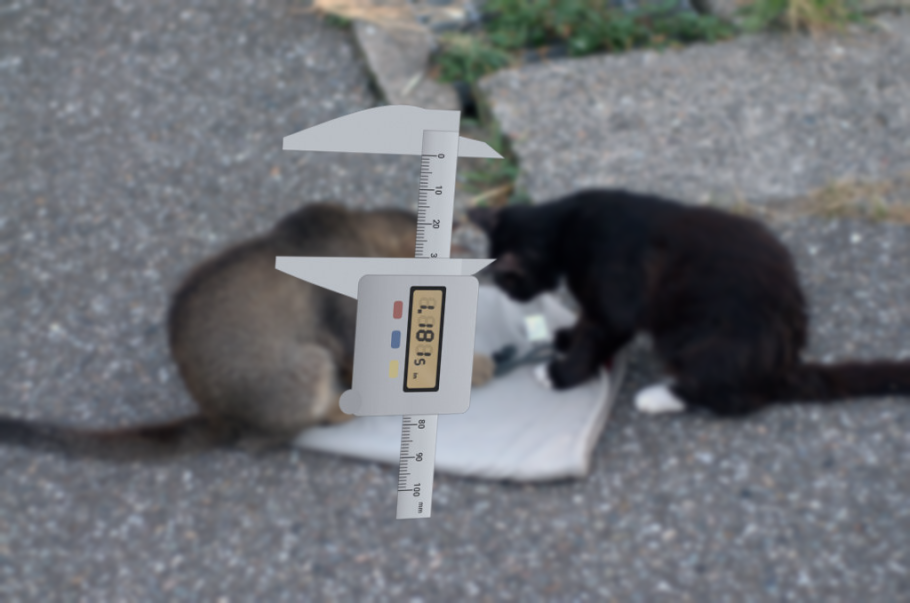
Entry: **1.1815** in
